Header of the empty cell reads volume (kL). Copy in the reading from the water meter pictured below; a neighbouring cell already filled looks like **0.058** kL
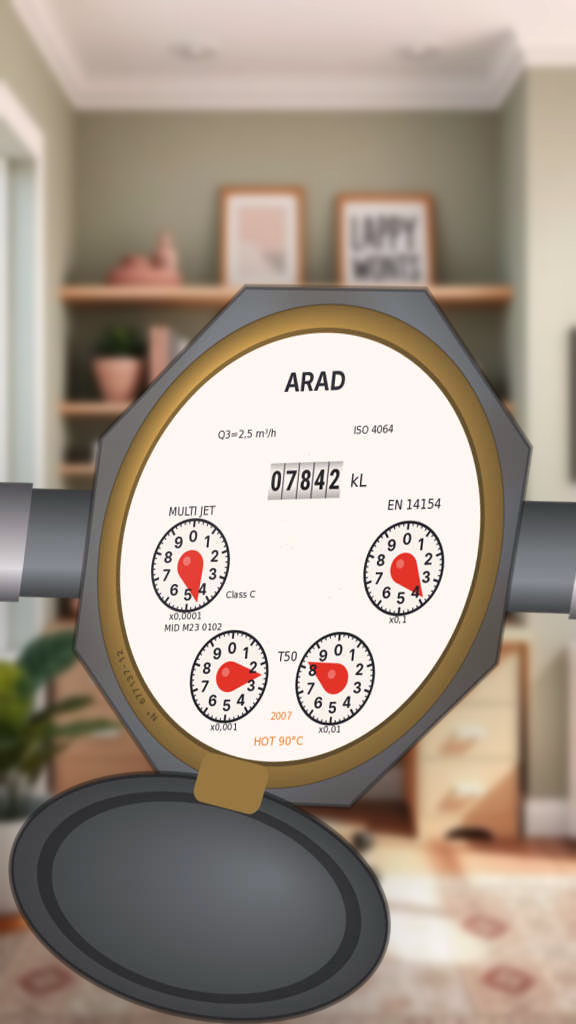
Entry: **7842.3824** kL
